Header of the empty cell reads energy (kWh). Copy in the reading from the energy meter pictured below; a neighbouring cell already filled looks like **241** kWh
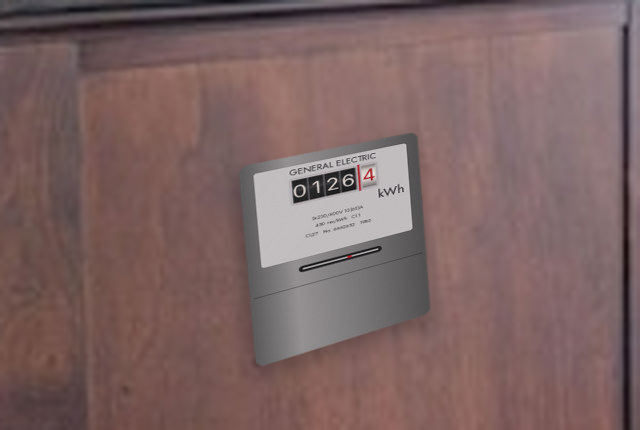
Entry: **126.4** kWh
